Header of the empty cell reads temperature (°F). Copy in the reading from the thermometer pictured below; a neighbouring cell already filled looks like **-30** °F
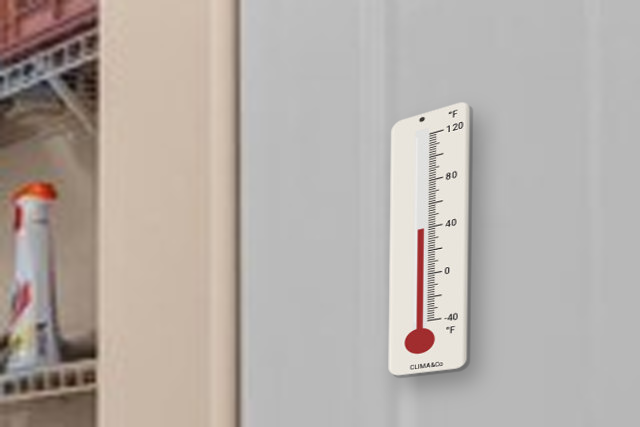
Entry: **40** °F
